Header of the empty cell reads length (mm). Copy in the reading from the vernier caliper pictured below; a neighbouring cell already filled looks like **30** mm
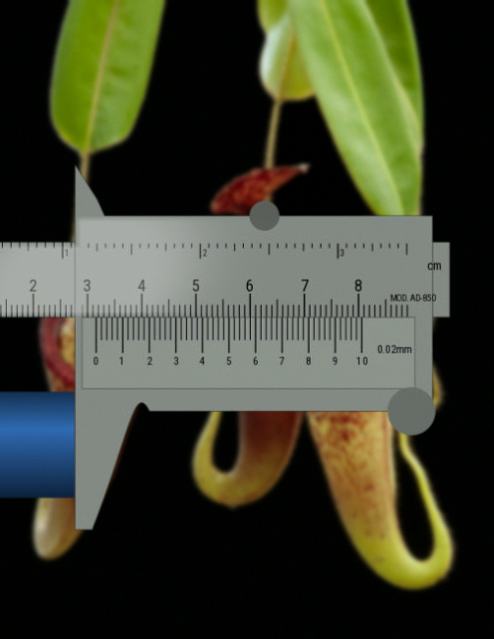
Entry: **31.6** mm
